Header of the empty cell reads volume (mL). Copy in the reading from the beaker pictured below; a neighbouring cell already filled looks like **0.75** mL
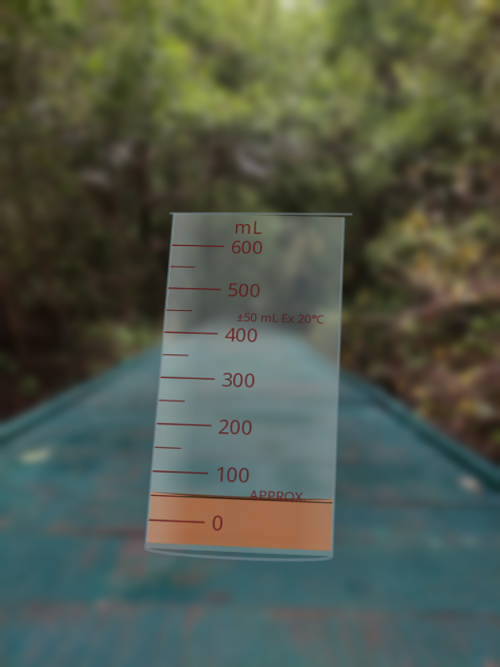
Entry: **50** mL
